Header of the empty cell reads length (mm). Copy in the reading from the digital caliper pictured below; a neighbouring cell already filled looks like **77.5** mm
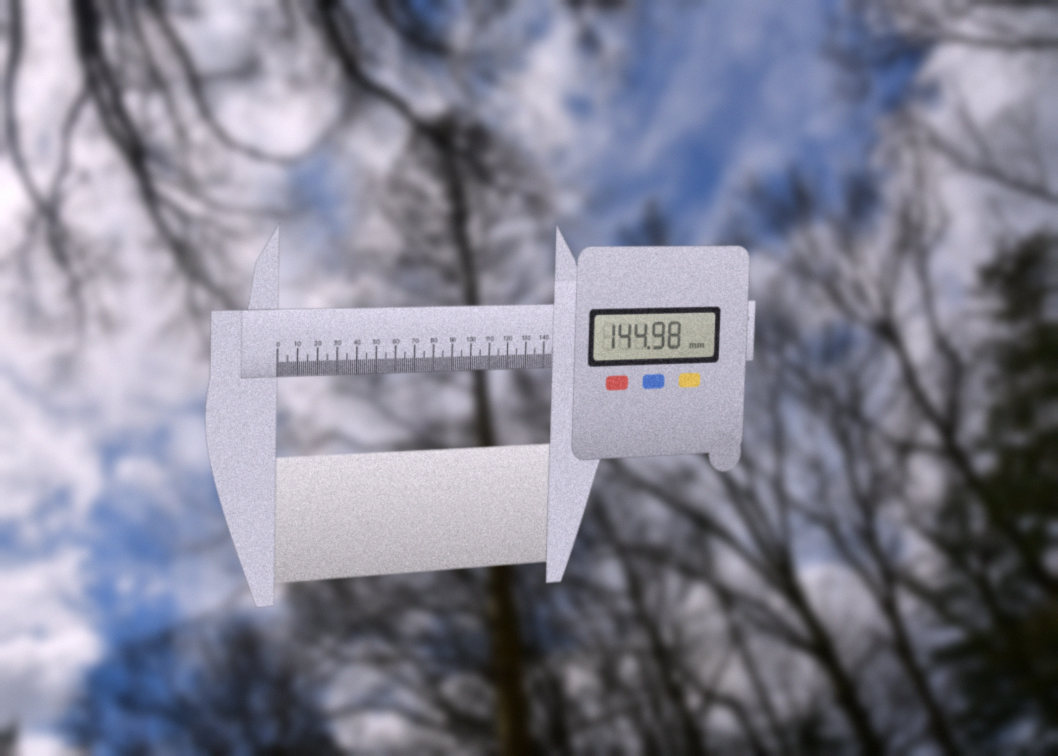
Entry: **144.98** mm
